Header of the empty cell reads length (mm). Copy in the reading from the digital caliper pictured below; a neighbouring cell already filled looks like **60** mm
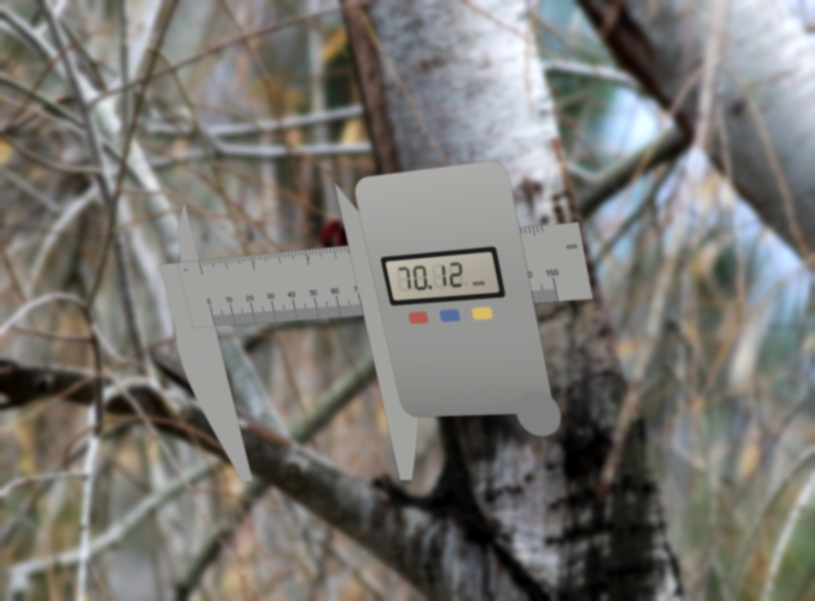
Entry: **70.12** mm
